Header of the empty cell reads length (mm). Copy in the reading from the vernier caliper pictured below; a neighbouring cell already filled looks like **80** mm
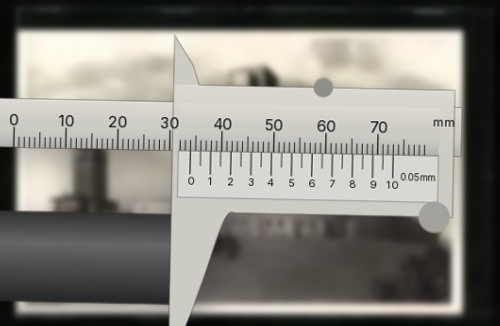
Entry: **34.0** mm
